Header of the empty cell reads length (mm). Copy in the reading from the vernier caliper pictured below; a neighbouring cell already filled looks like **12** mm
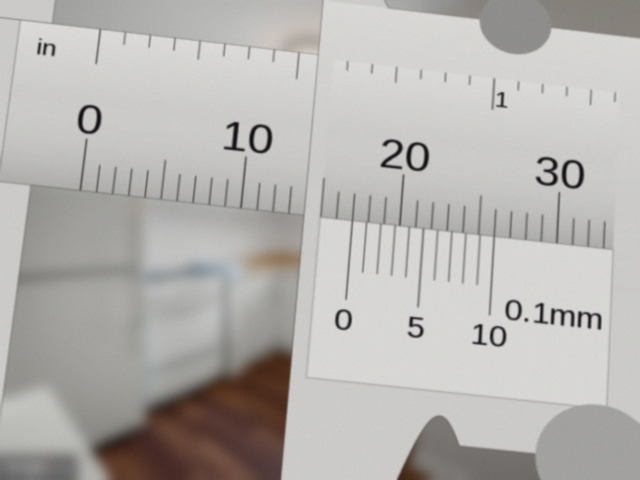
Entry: **17.0** mm
